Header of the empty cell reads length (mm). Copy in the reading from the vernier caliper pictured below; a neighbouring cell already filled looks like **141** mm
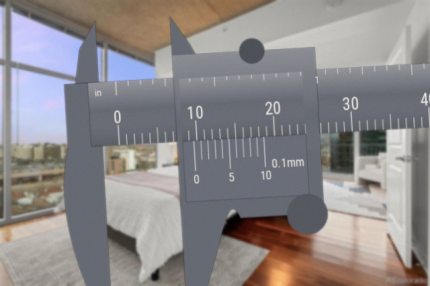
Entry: **9.6** mm
